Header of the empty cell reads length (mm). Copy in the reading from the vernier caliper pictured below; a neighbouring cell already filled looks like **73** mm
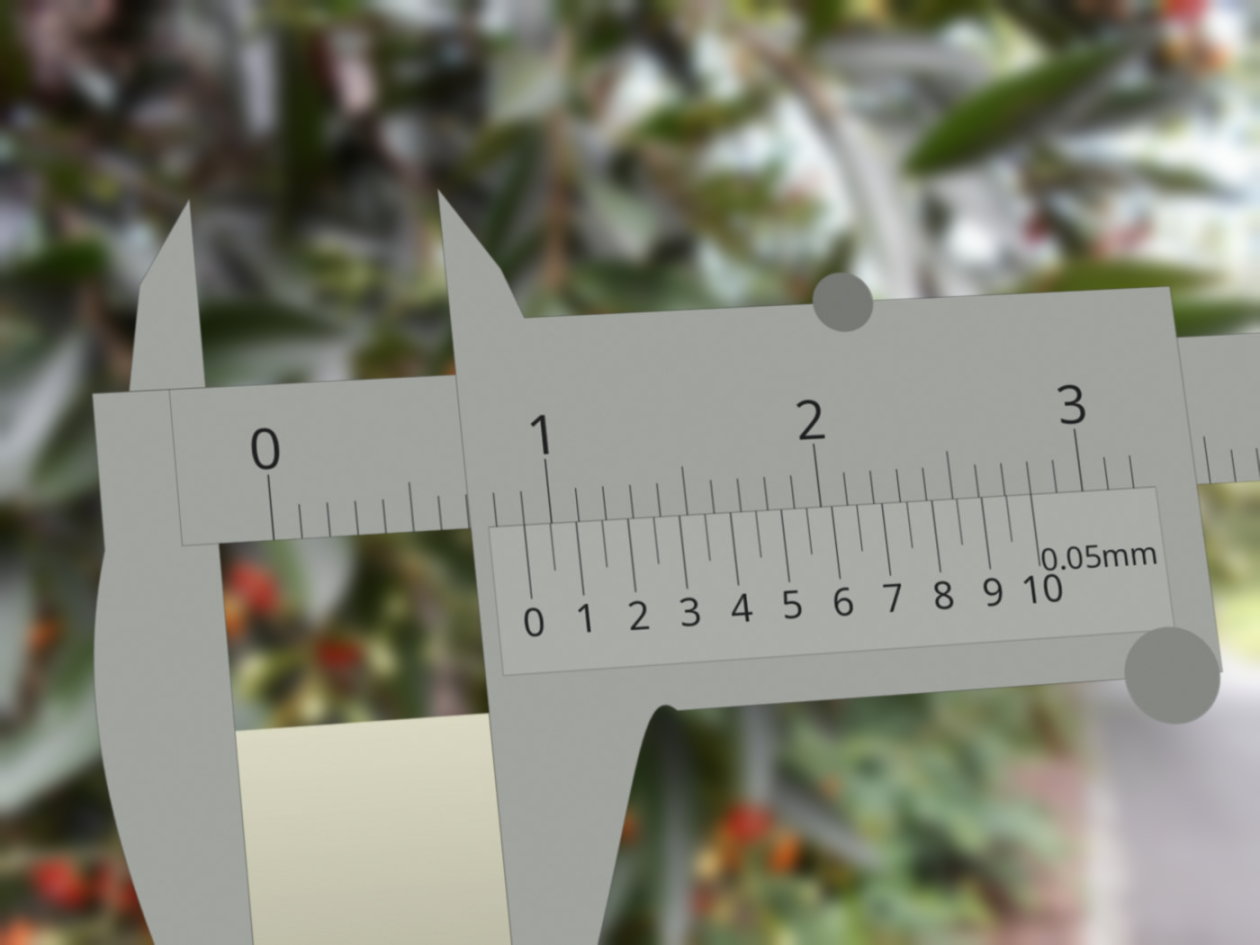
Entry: **9.00** mm
